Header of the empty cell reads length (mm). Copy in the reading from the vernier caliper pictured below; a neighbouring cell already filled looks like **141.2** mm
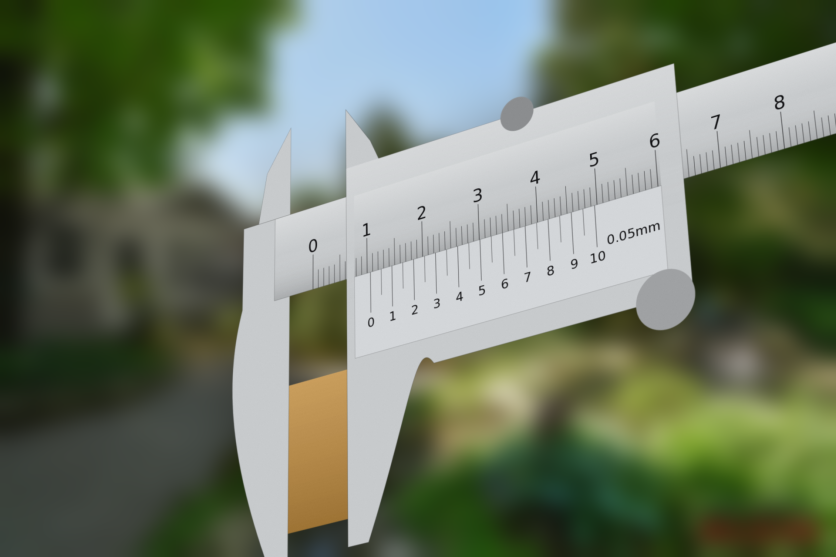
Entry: **10.6** mm
